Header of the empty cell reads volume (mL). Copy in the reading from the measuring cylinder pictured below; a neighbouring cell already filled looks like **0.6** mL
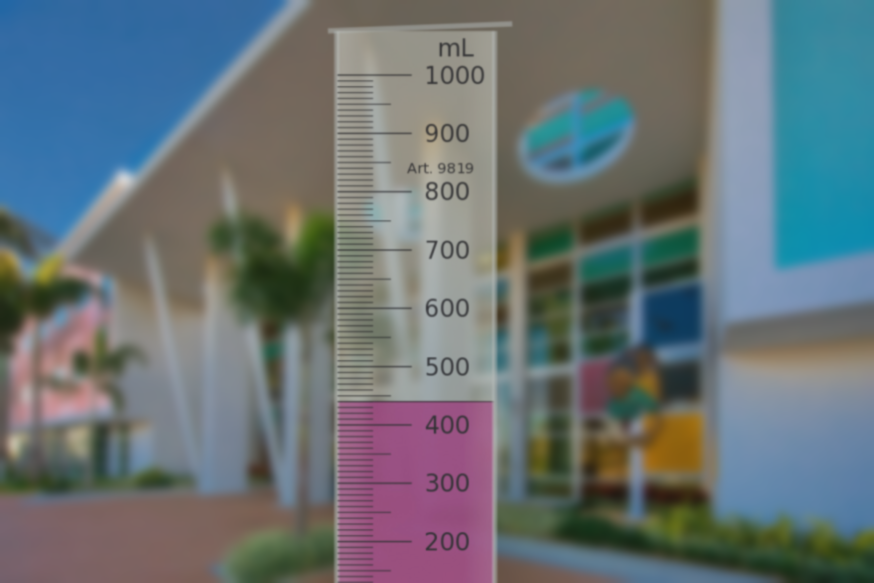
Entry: **440** mL
